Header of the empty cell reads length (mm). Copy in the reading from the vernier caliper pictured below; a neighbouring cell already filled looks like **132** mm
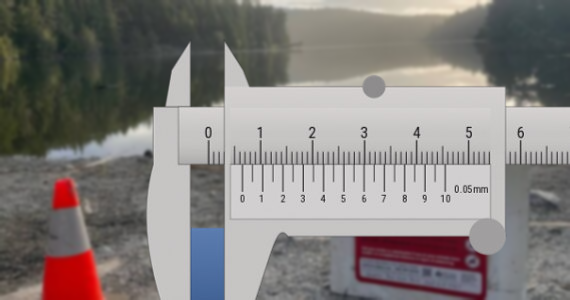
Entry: **6.5** mm
